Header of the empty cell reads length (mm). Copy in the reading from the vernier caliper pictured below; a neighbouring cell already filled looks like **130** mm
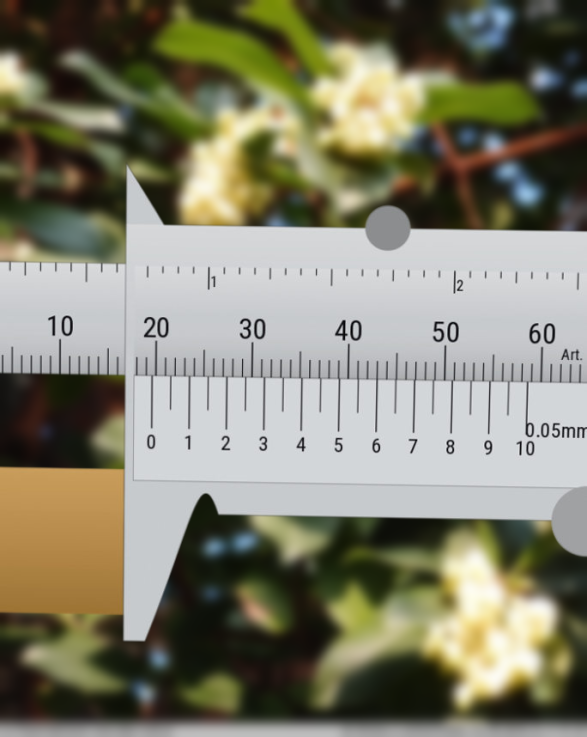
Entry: **19.6** mm
